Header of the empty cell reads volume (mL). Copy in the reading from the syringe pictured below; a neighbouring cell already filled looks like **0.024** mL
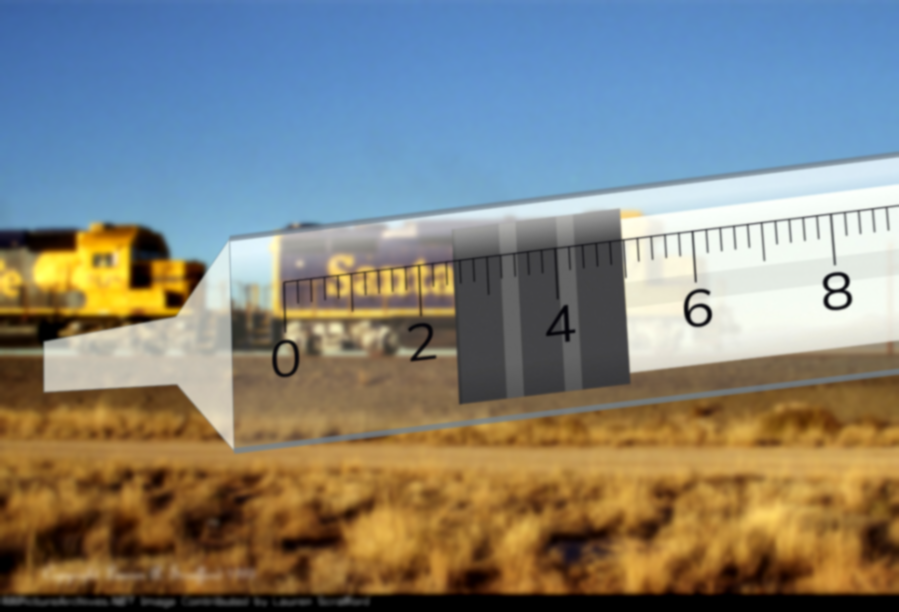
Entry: **2.5** mL
